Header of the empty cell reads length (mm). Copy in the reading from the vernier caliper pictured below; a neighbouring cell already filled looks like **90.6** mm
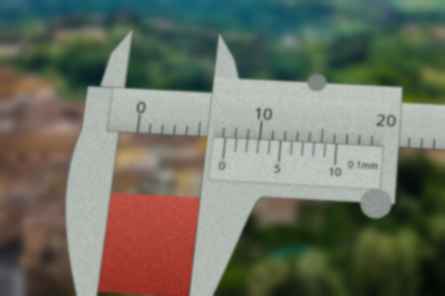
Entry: **7.2** mm
